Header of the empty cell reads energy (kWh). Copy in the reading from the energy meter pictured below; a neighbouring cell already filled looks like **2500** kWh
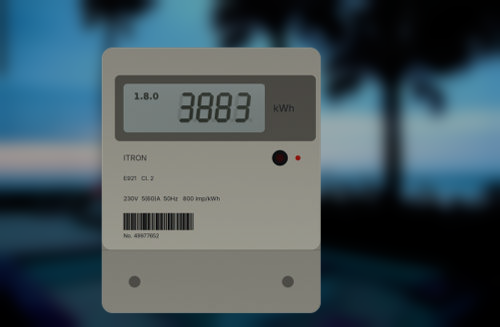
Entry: **3883** kWh
